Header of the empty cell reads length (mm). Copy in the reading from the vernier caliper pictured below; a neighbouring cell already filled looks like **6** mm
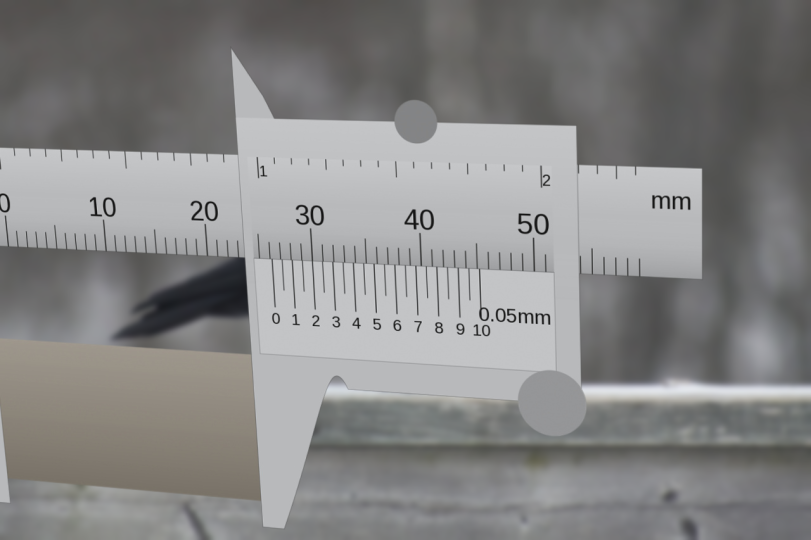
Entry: **26.2** mm
